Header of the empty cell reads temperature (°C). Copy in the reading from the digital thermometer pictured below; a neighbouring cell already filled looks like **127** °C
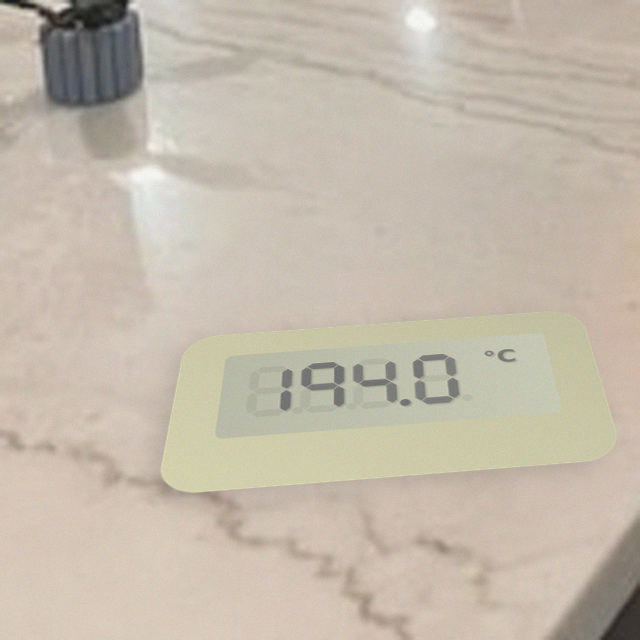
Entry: **194.0** °C
